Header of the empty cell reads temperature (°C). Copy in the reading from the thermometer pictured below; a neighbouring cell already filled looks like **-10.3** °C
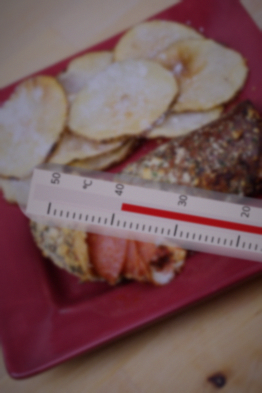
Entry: **39** °C
